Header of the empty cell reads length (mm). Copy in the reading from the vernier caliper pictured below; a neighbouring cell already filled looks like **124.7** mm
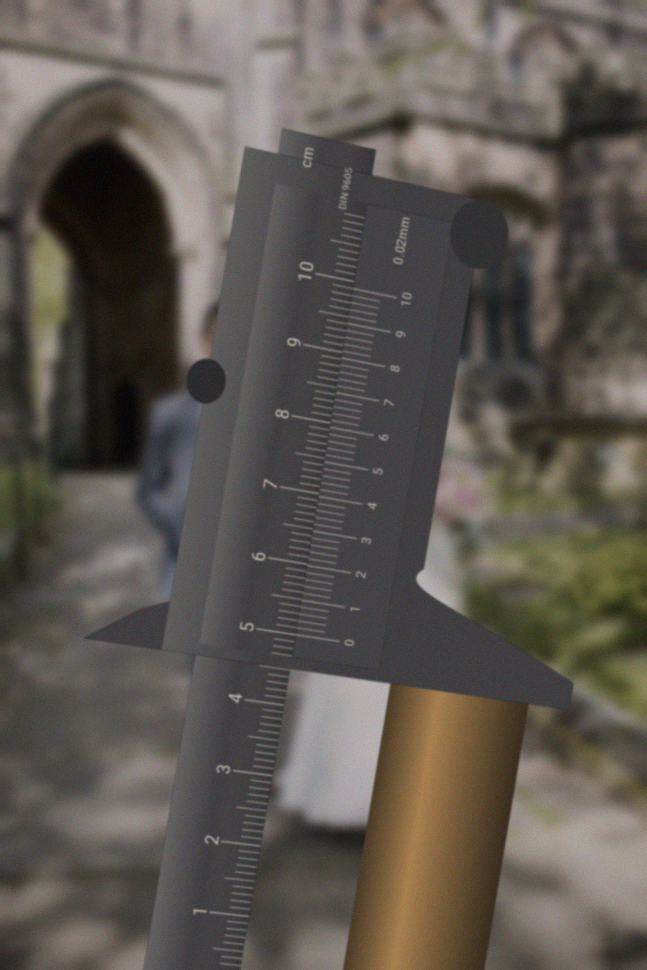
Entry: **50.0** mm
